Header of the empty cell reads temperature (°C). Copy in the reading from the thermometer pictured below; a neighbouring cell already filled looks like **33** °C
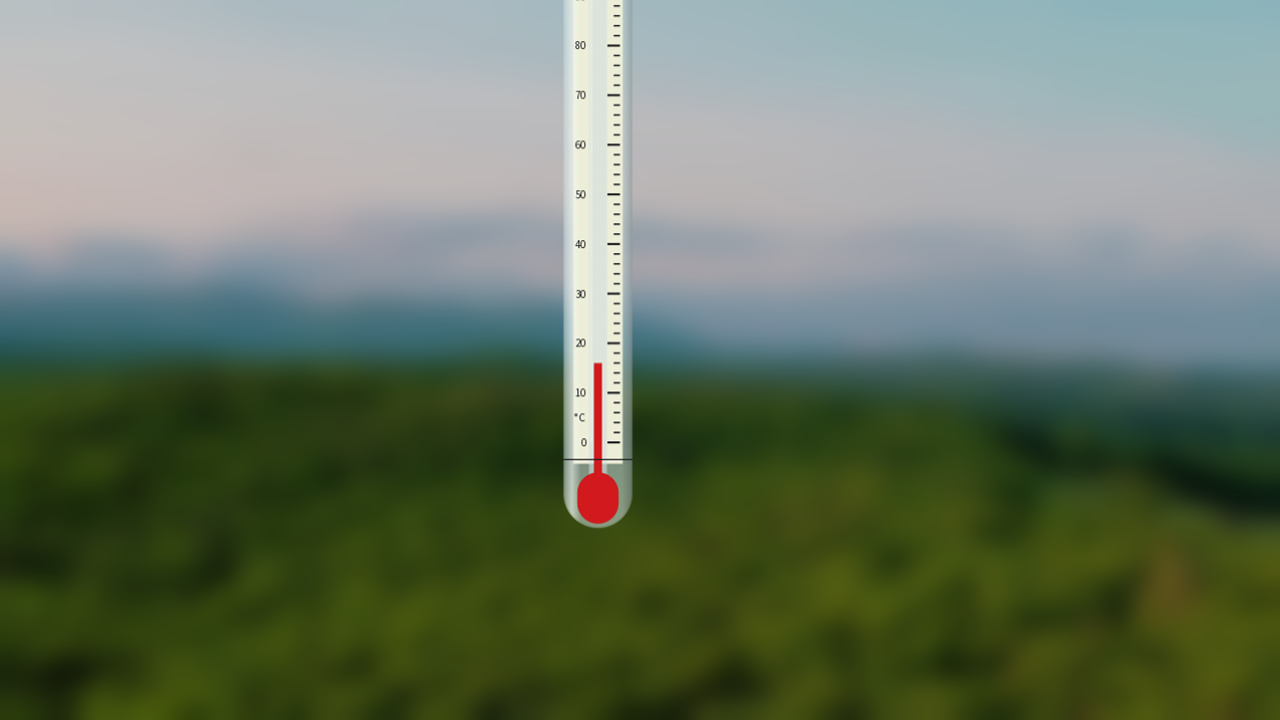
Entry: **16** °C
